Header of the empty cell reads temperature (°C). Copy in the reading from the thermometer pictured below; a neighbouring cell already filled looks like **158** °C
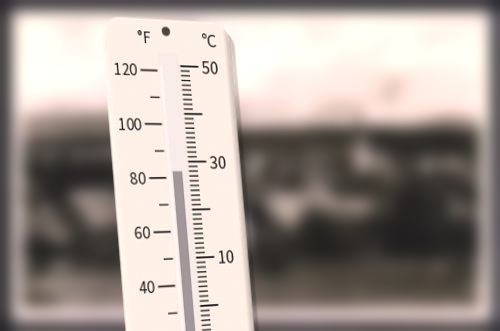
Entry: **28** °C
